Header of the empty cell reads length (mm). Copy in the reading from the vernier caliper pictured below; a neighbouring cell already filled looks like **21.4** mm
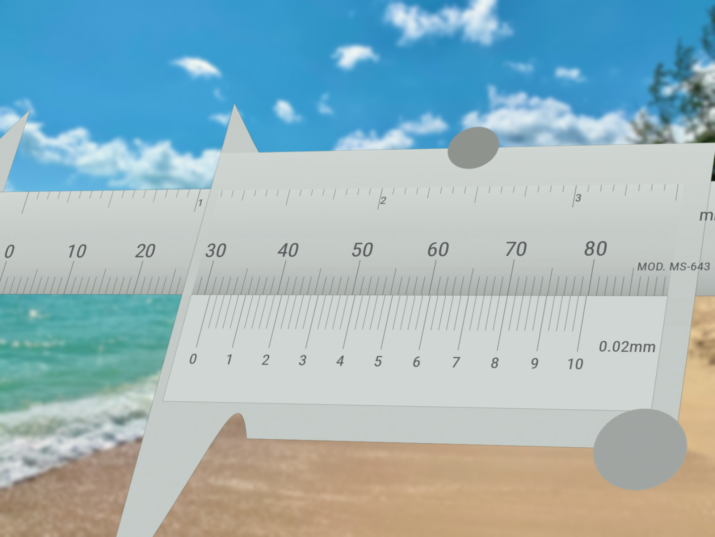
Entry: **30.8** mm
